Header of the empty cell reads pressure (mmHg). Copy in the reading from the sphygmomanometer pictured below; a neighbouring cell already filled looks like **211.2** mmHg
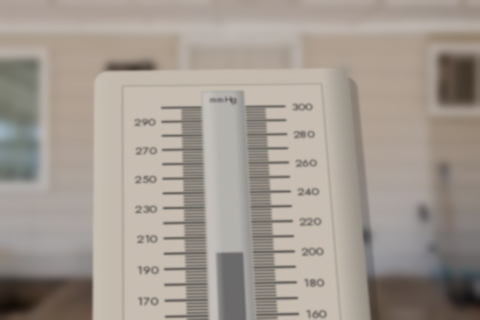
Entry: **200** mmHg
